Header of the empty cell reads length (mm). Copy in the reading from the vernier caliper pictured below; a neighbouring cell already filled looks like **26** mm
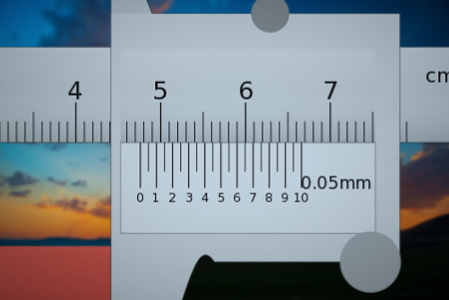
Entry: **47.6** mm
